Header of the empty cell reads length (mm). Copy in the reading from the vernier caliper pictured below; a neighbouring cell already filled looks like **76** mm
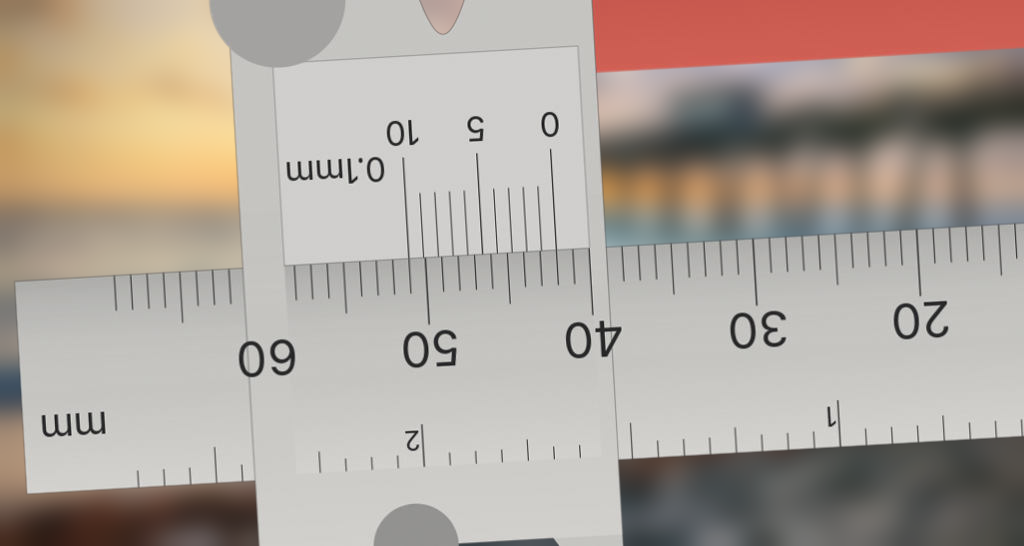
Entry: **42.0** mm
